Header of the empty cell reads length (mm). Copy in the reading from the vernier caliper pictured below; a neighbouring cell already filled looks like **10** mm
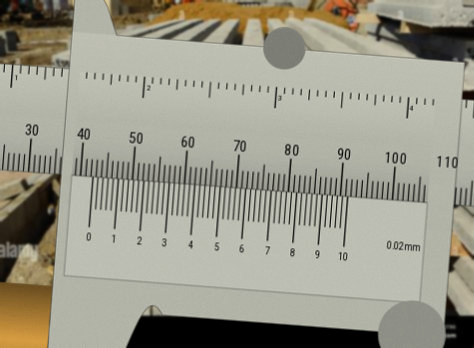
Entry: **42.4** mm
